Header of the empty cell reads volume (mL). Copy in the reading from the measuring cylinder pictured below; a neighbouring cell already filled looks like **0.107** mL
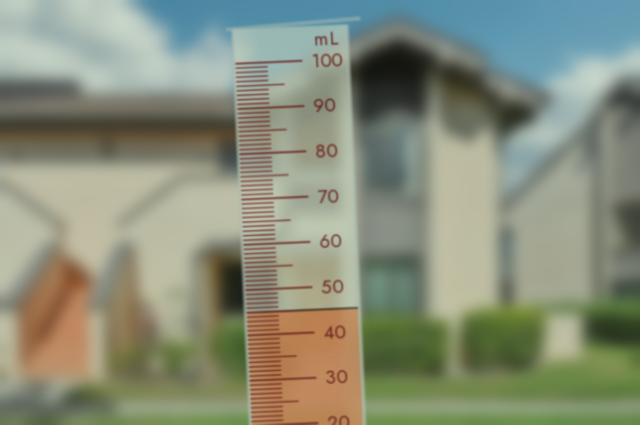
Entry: **45** mL
